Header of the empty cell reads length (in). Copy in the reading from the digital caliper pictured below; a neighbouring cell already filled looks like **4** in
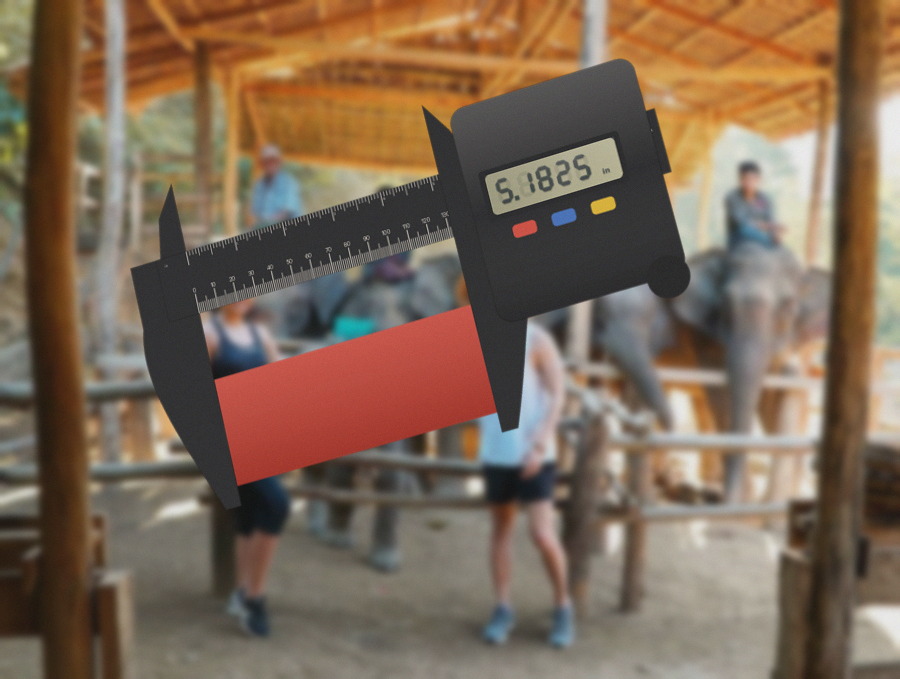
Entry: **5.1825** in
